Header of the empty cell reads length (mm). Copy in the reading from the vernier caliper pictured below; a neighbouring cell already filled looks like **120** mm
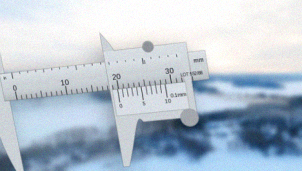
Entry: **19.8** mm
